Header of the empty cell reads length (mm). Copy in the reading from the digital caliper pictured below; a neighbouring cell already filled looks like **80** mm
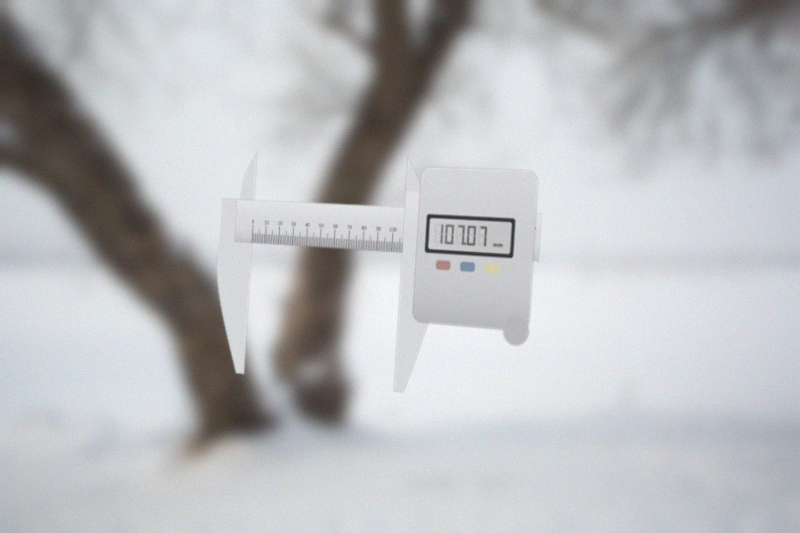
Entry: **107.07** mm
